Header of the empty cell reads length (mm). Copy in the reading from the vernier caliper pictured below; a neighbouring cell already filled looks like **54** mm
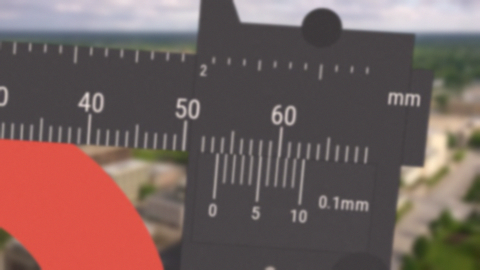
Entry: **53.6** mm
